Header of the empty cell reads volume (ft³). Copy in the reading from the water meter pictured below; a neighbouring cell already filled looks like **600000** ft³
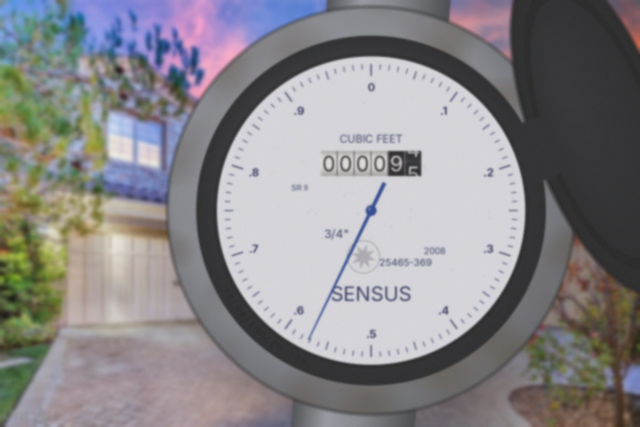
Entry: **94.57** ft³
